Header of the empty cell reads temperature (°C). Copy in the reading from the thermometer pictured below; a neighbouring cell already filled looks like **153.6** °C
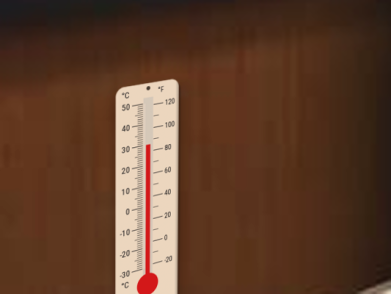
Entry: **30** °C
